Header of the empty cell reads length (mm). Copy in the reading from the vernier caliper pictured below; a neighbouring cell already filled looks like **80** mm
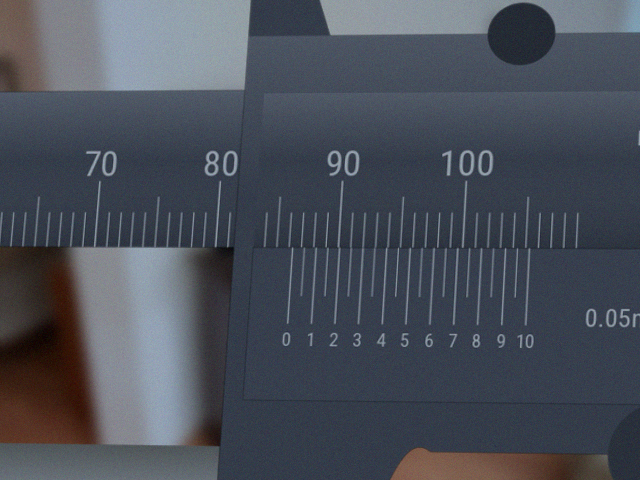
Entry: **86.3** mm
